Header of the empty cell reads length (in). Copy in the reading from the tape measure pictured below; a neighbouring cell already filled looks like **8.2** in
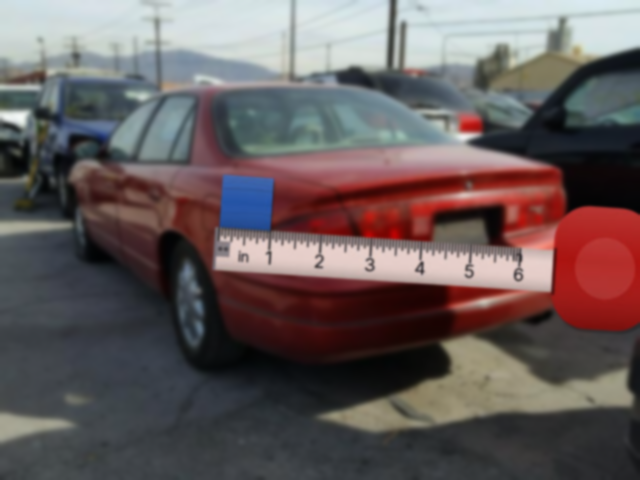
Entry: **1** in
